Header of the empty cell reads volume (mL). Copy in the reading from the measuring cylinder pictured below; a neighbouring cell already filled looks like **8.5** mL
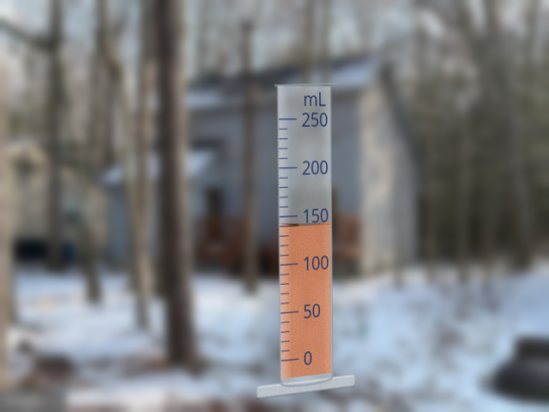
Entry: **140** mL
